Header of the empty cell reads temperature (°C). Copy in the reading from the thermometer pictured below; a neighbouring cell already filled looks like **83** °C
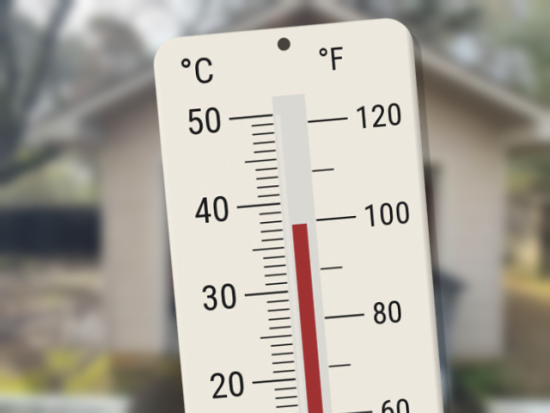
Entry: **37.5** °C
